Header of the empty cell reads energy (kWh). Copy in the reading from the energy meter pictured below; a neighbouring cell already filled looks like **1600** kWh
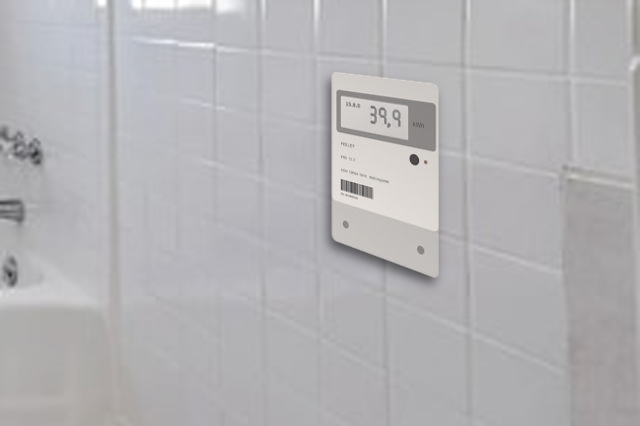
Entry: **39.9** kWh
